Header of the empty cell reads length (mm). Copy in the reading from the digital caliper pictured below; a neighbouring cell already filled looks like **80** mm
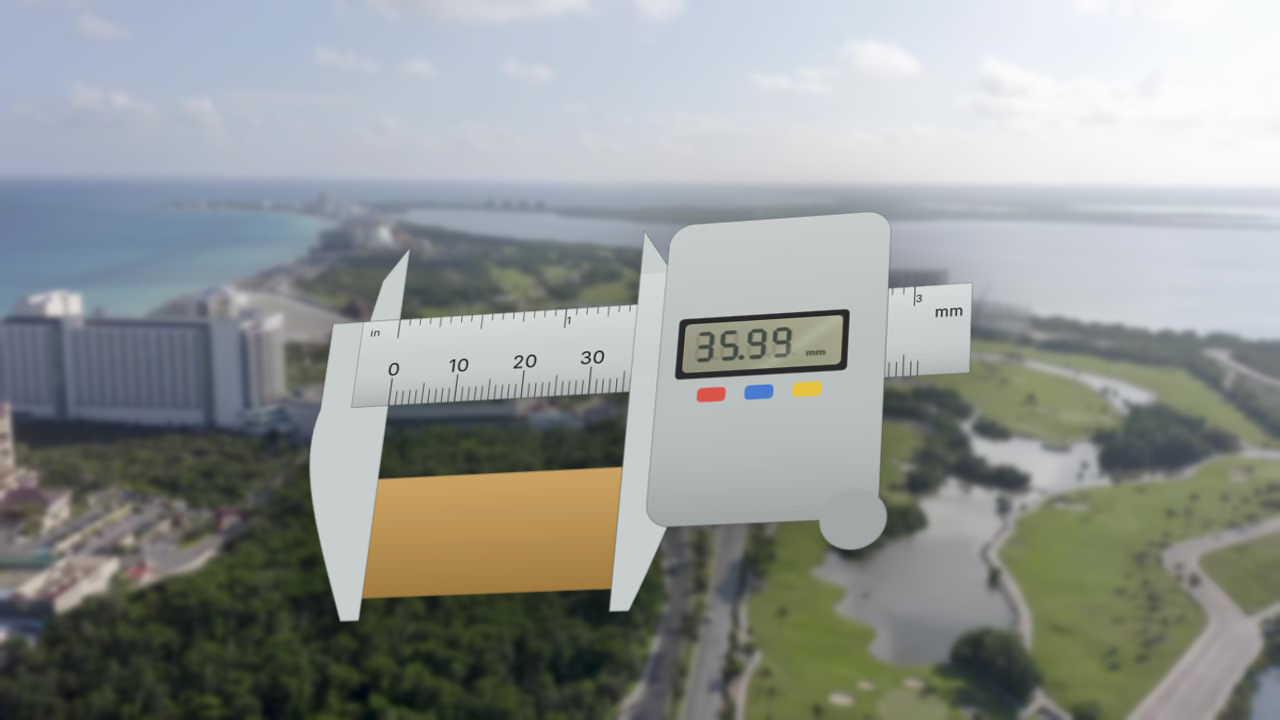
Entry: **35.99** mm
